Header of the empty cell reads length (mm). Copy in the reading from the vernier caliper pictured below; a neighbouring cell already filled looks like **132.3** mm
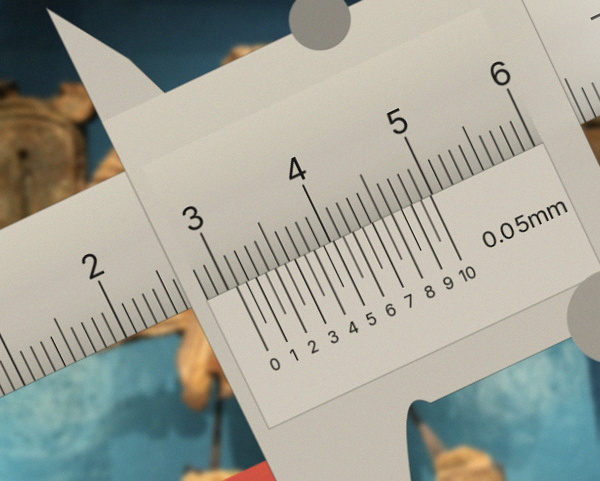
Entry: **30.8** mm
